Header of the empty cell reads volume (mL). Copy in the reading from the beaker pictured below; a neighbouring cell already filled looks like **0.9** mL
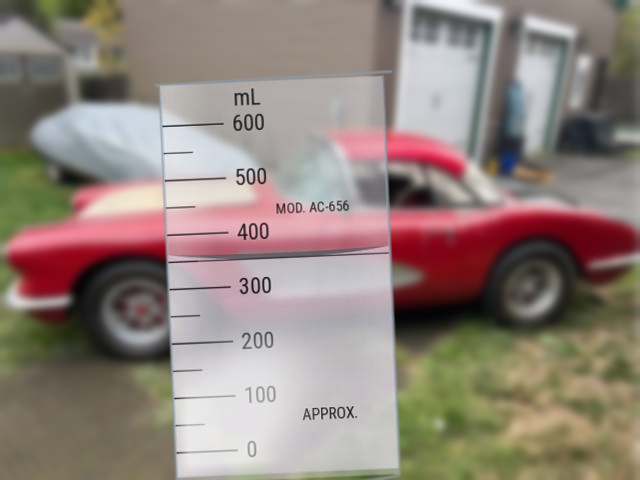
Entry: **350** mL
